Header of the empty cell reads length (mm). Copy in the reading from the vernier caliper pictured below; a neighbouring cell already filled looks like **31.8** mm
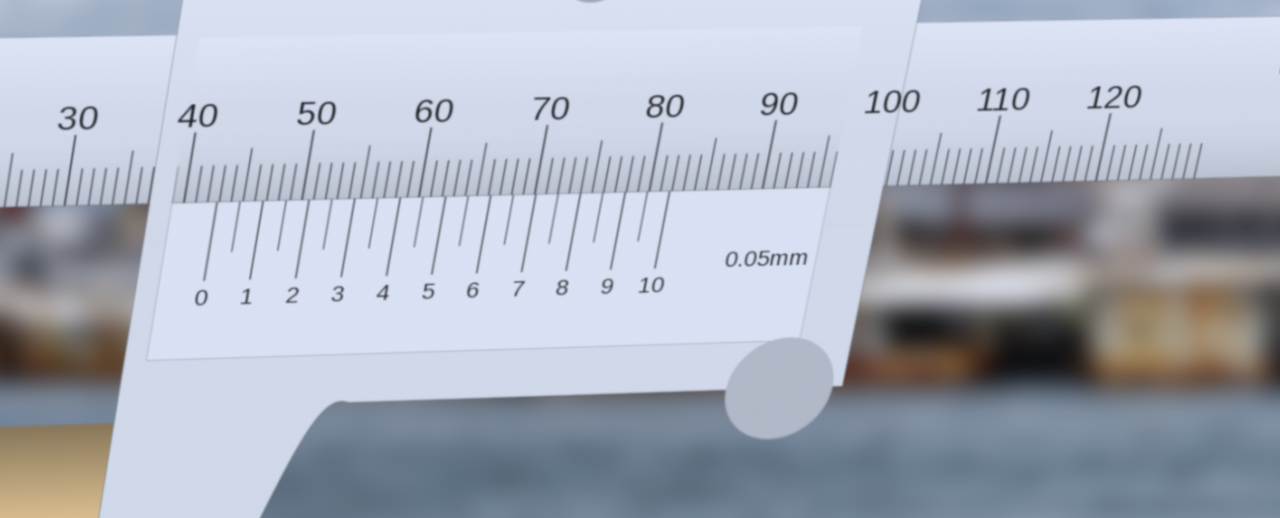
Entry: **42.8** mm
